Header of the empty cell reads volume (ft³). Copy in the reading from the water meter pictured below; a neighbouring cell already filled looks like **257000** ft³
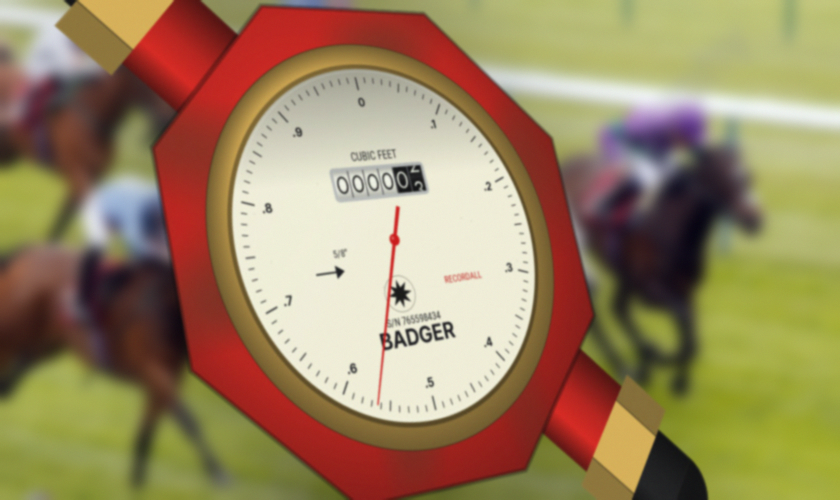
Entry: **2.56** ft³
